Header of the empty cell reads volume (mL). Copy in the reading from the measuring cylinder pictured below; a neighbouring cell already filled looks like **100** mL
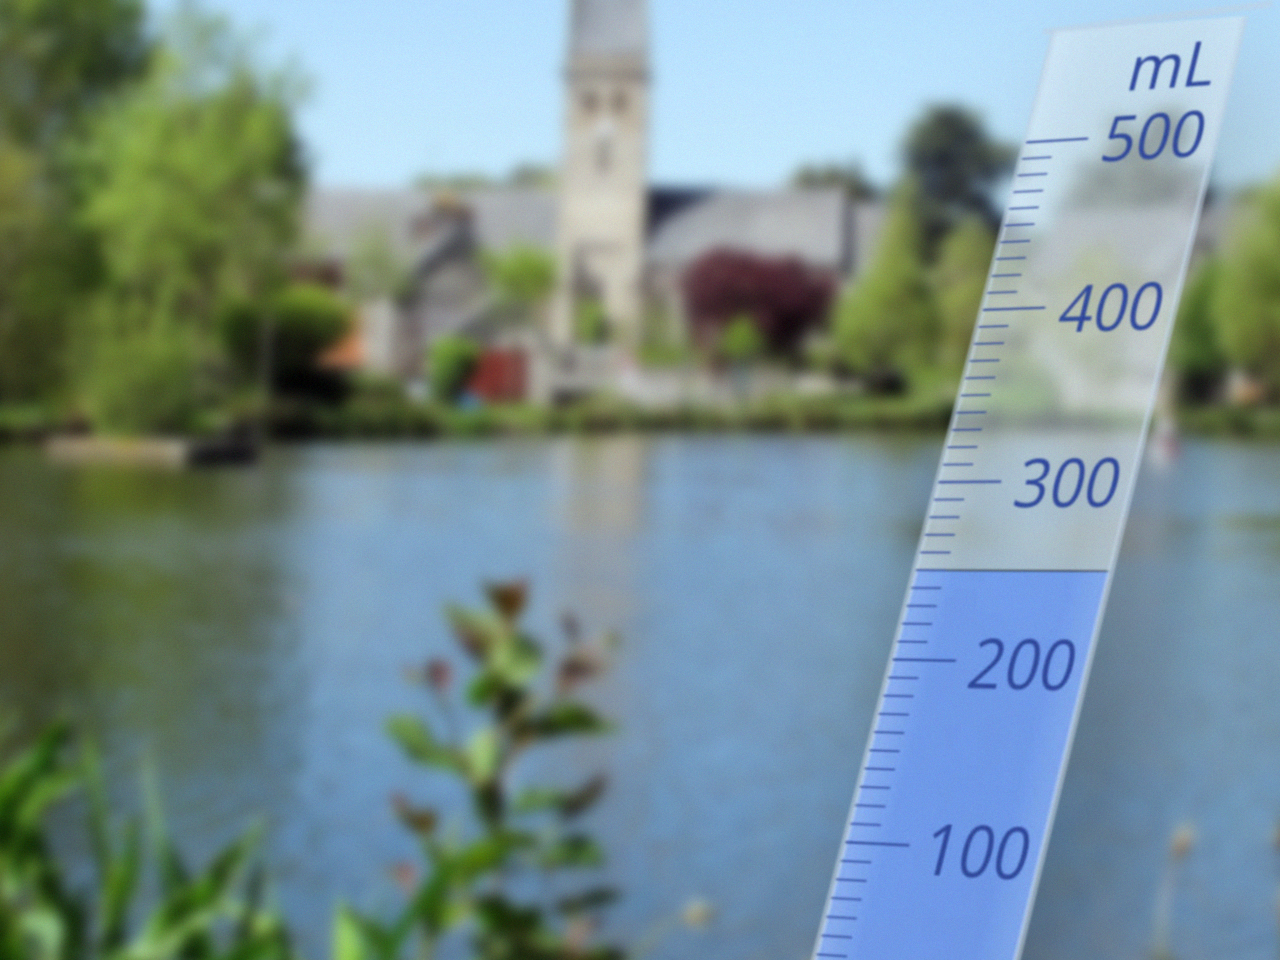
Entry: **250** mL
